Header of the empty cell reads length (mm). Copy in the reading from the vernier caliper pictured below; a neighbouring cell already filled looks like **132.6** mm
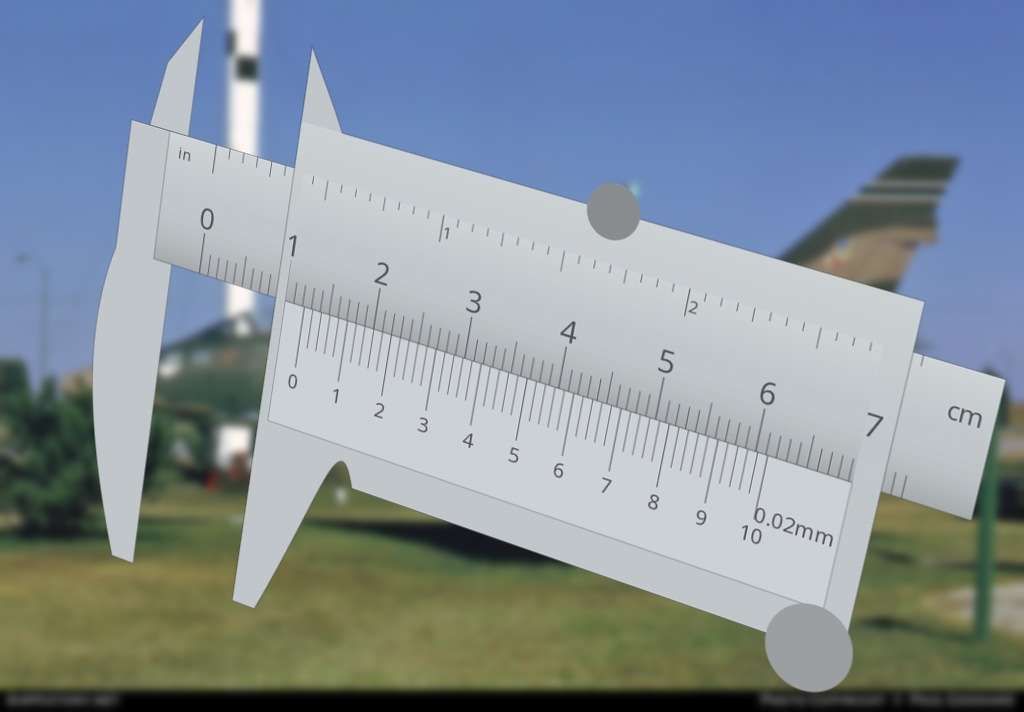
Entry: **12.2** mm
